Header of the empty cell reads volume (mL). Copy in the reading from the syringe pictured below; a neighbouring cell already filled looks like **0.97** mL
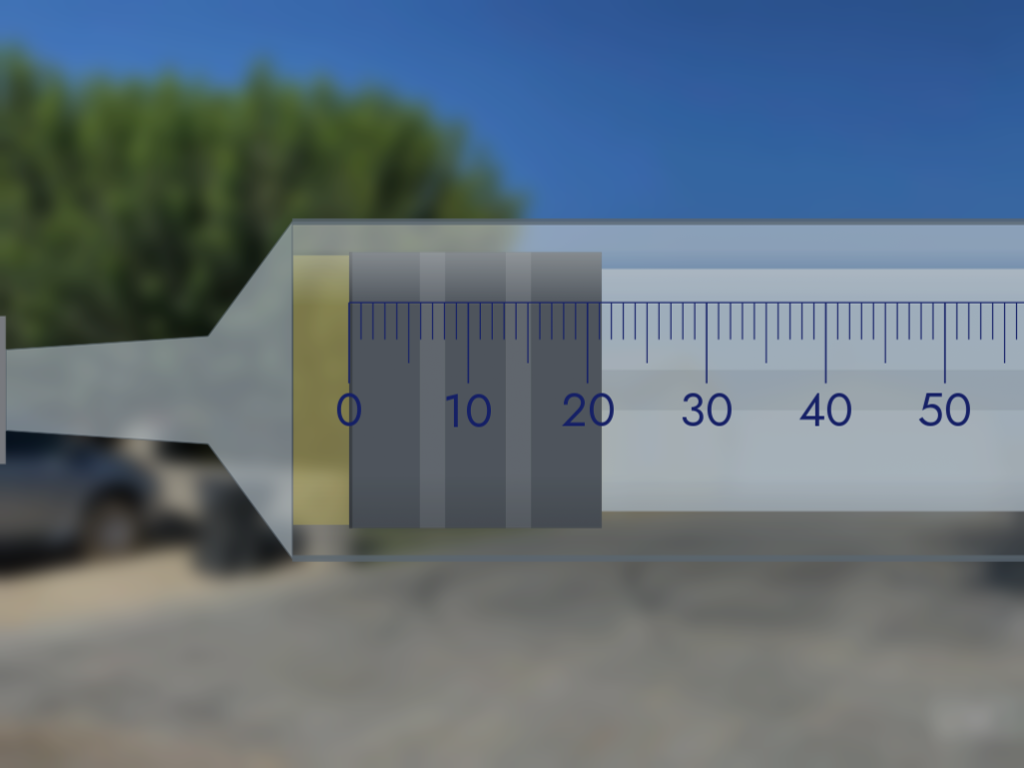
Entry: **0** mL
